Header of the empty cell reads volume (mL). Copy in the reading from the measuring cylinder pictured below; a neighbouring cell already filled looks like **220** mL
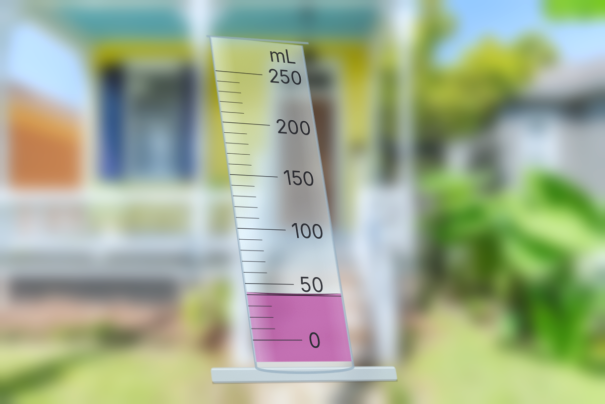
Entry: **40** mL
